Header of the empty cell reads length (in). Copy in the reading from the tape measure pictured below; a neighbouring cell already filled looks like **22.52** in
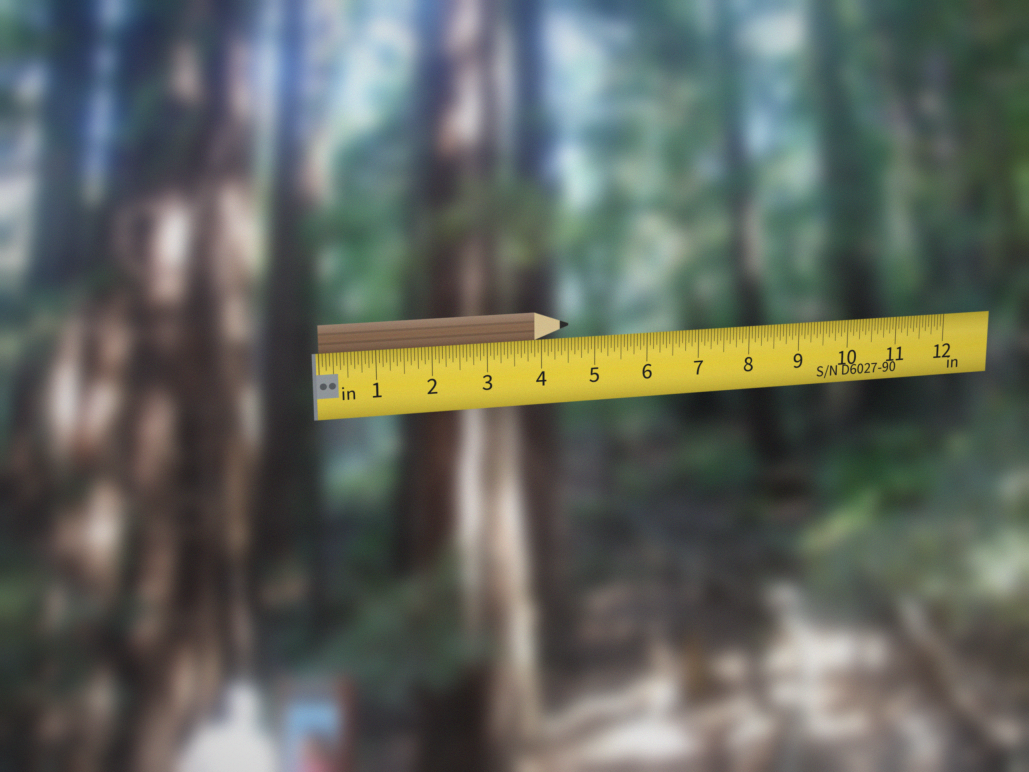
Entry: **4.5** in
